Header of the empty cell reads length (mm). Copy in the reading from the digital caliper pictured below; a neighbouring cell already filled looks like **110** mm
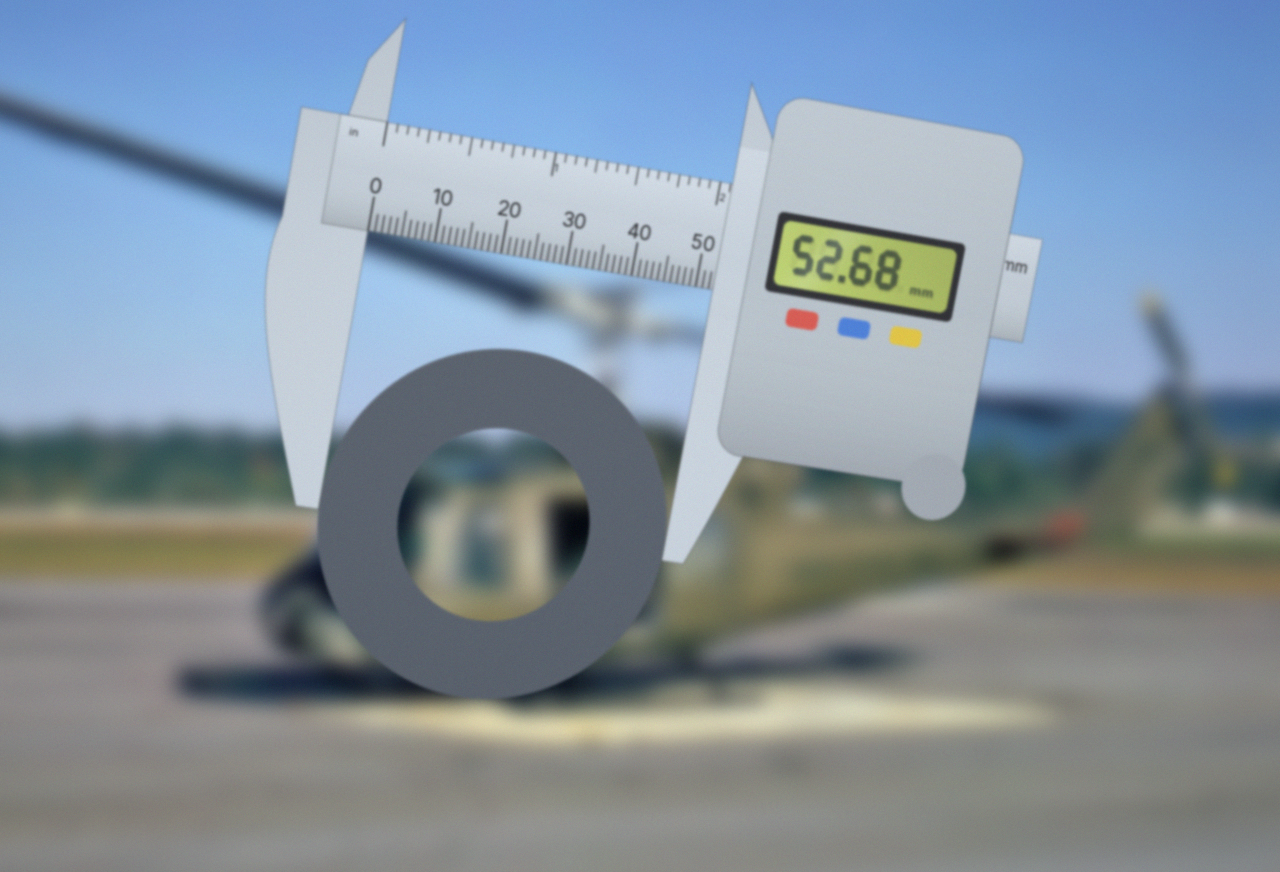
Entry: **52.68** mm
